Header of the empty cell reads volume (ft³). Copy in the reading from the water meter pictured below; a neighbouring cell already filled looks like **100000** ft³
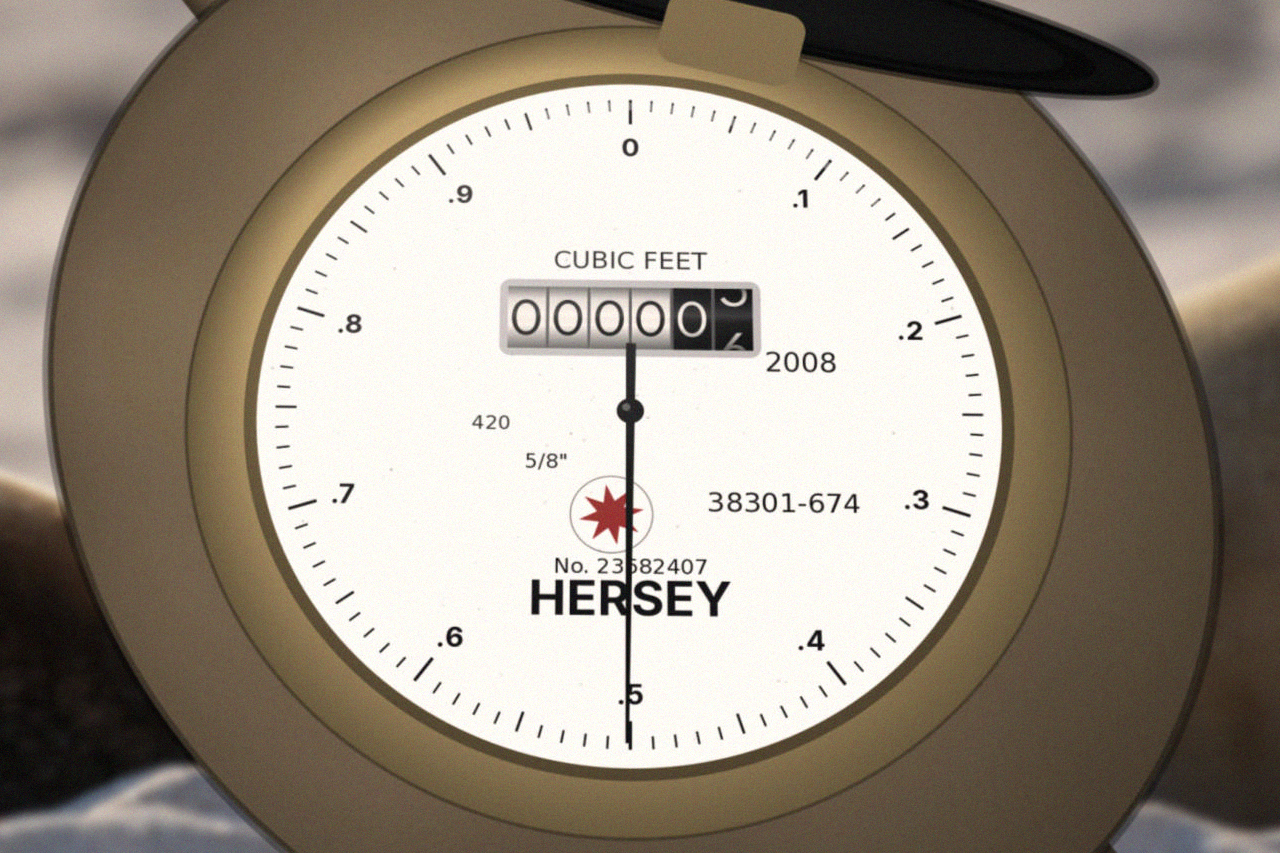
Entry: **5.50** ft³
